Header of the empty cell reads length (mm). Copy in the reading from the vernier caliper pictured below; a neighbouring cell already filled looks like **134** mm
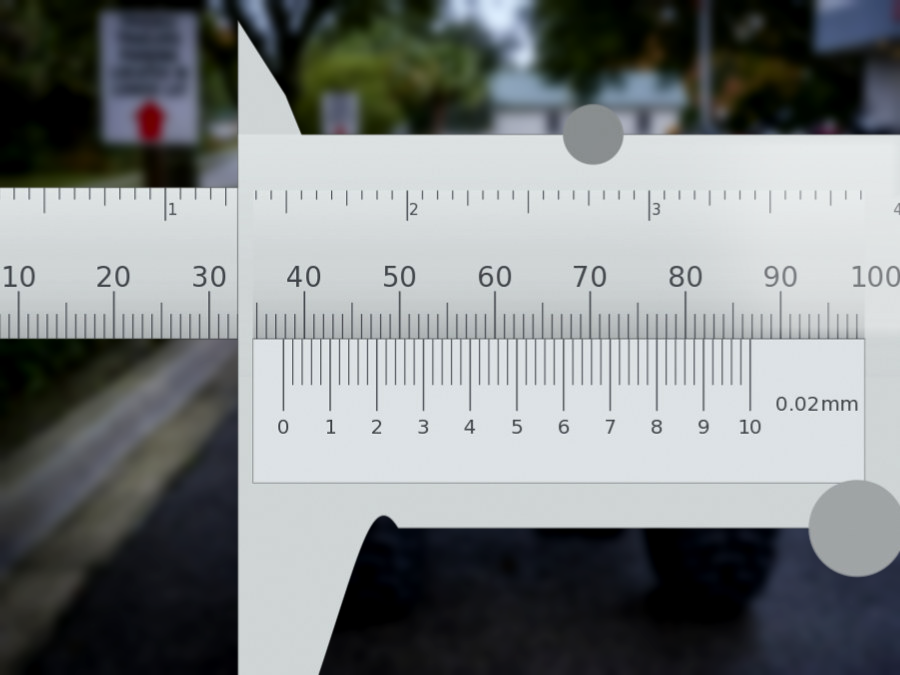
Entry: **37.8** mm
